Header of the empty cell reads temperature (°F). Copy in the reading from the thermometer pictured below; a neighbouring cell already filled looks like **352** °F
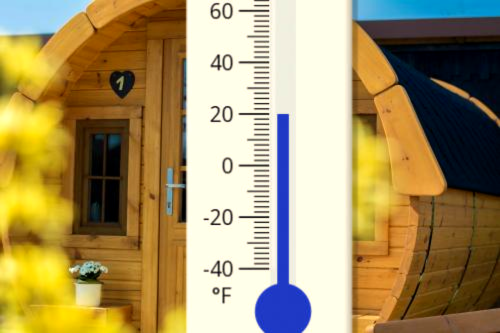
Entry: **20** °F
